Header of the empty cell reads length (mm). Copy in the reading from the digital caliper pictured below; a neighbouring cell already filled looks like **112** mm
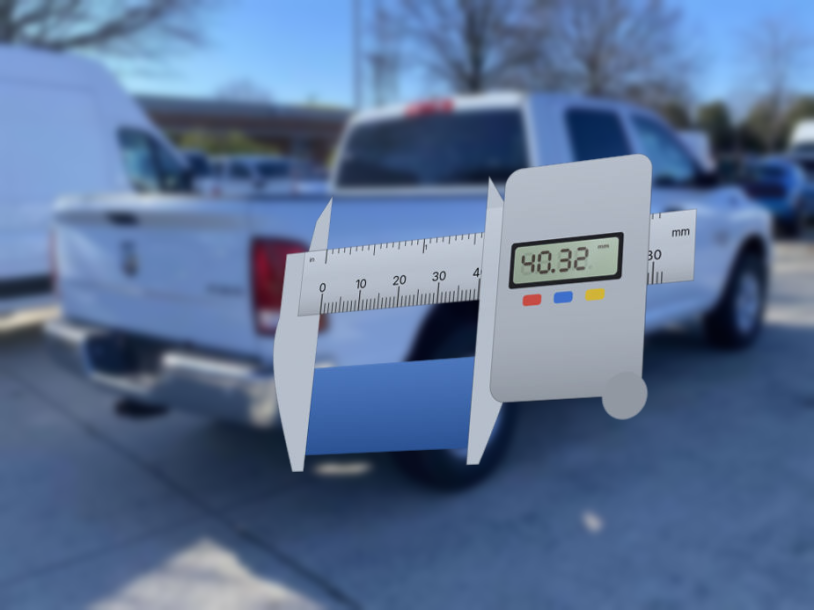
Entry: **40.32** mm
